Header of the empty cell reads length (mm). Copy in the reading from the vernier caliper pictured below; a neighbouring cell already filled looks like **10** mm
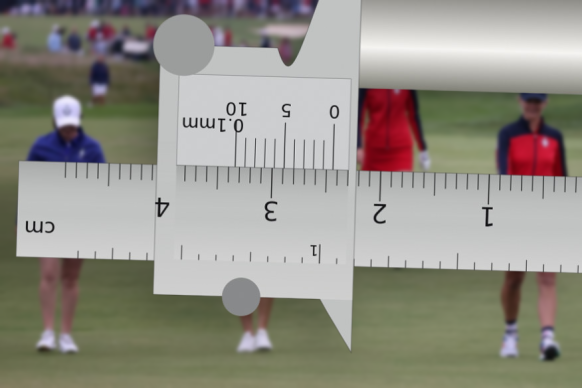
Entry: **24.4** mm
